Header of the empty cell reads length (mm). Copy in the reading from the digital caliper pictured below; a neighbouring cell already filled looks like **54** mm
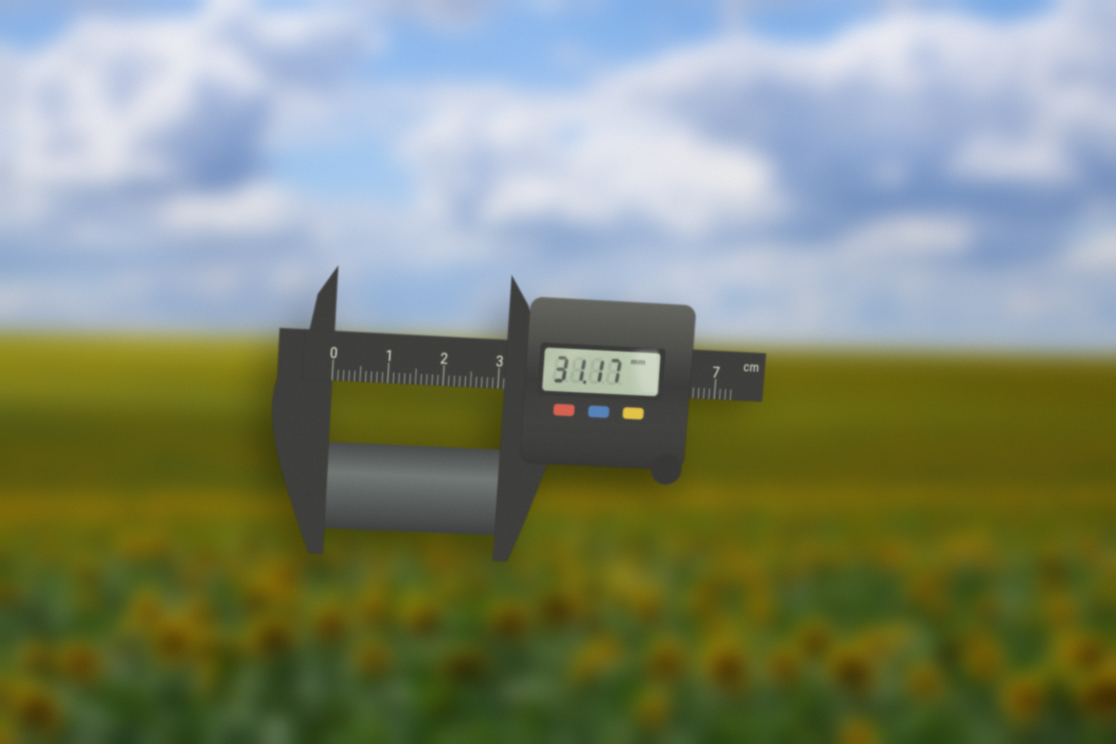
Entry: **31.17** mm
